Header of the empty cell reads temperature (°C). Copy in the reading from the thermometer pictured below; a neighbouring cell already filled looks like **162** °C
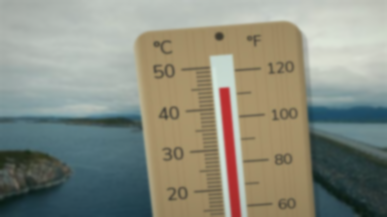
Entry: **45** °C
